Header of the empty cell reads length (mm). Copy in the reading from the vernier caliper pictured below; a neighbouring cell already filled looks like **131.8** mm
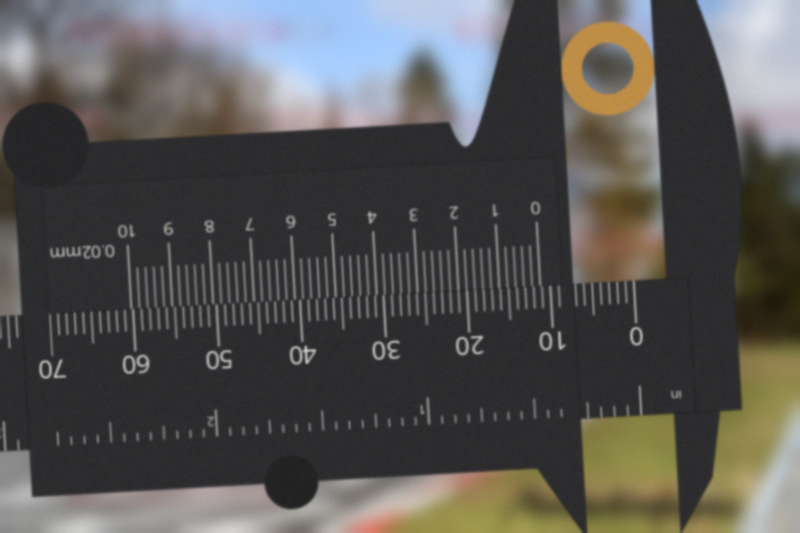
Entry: **11.2** mm
